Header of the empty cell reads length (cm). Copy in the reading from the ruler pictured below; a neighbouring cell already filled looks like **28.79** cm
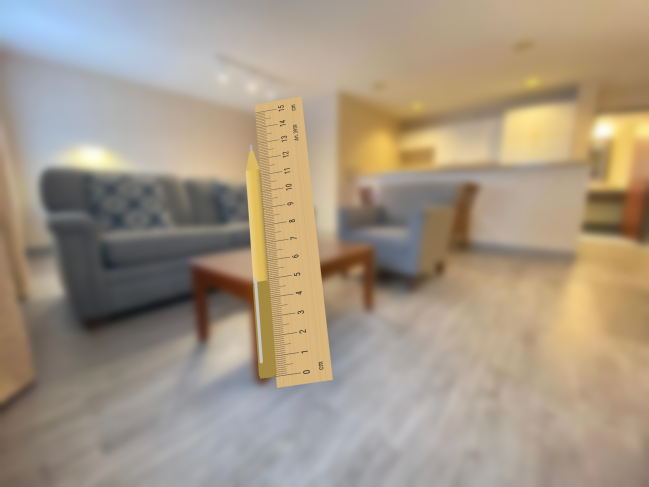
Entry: **13** cm
